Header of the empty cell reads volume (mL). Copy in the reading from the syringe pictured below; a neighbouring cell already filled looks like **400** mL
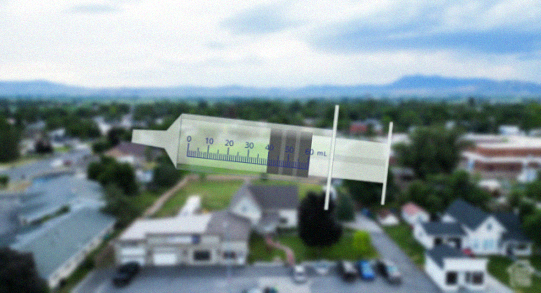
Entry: **40** mL
